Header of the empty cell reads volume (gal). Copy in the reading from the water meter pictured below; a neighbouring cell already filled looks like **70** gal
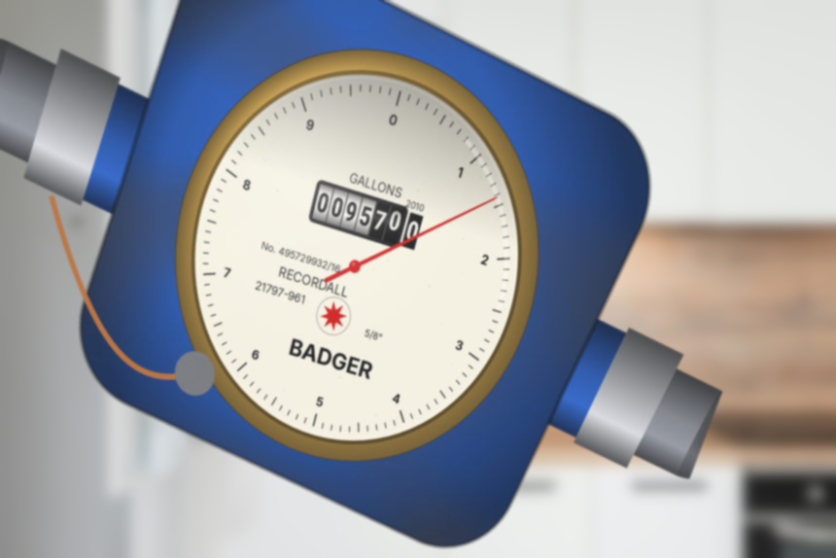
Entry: **95701.4** gal
